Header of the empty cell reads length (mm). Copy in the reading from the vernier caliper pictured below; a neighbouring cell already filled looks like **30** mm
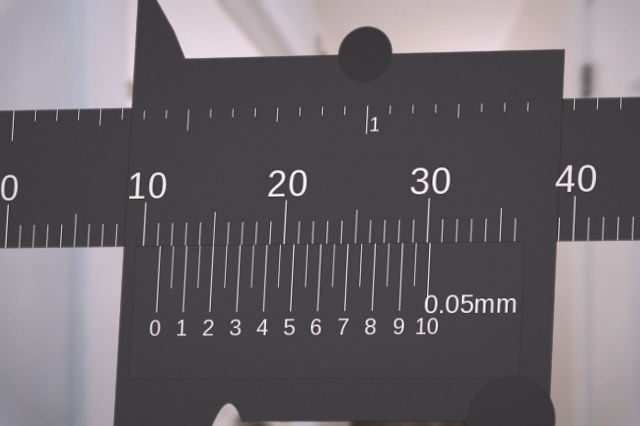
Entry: **11.2** mm
